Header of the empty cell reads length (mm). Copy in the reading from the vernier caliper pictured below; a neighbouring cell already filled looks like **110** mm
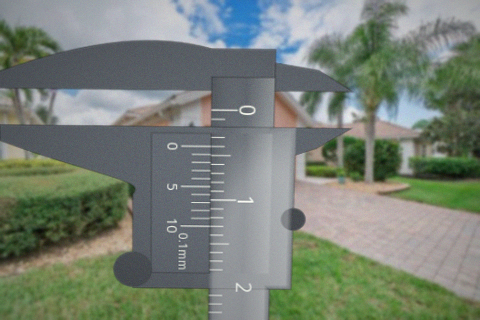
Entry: **4.0** mm
